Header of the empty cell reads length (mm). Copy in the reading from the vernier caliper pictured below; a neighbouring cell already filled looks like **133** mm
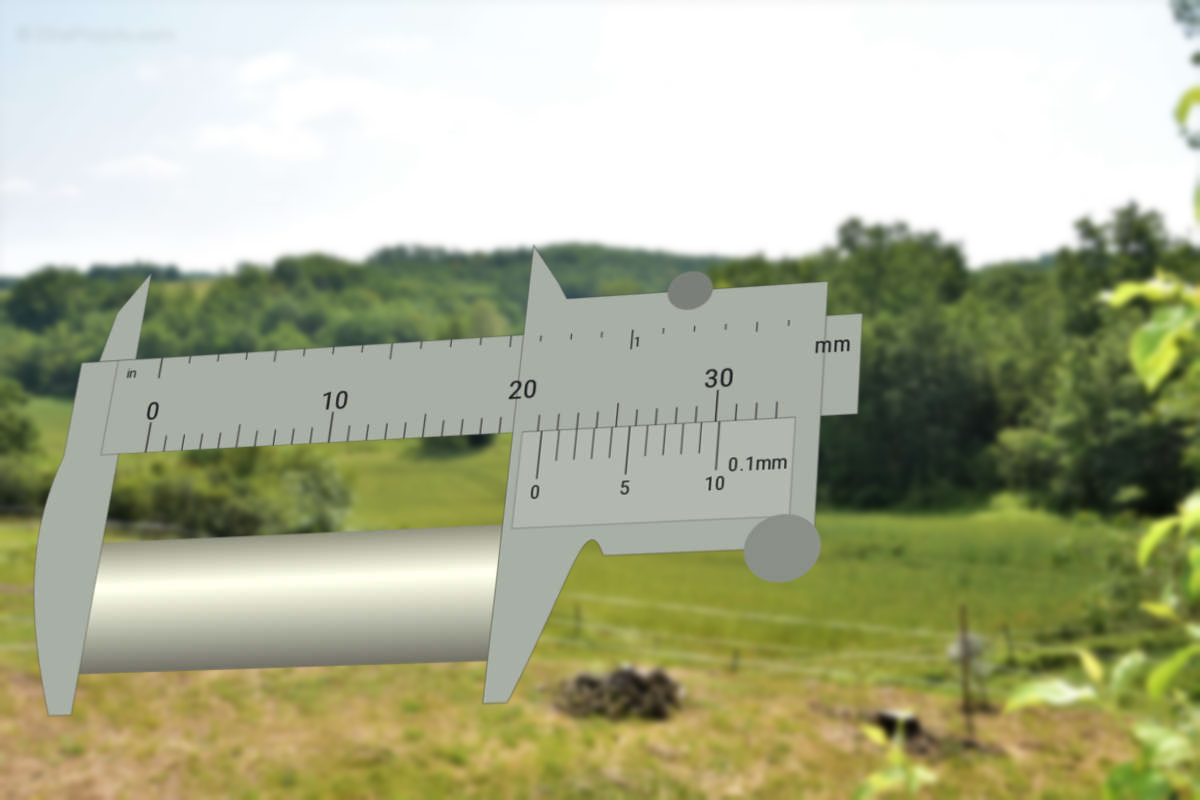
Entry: **21.2** mm
